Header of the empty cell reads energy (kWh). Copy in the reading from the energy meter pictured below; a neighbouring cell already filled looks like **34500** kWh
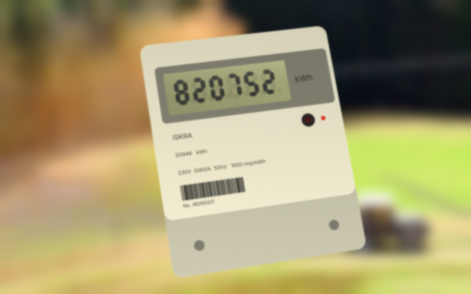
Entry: **820752** kWh
